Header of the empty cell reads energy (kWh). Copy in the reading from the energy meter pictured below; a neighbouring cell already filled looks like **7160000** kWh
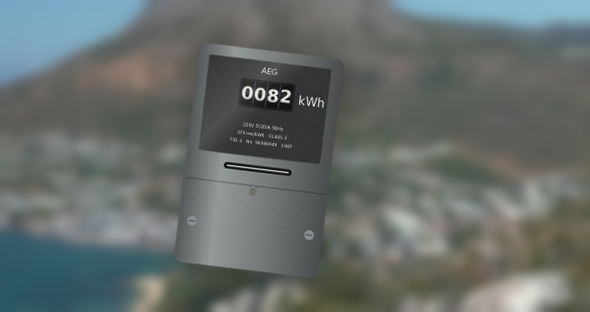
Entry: **82** kWh
